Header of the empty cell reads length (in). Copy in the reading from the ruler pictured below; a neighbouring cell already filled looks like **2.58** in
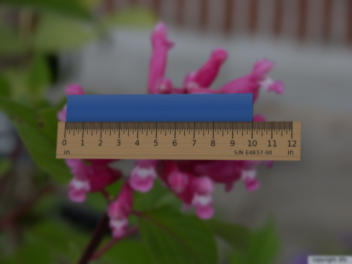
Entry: **10** in
